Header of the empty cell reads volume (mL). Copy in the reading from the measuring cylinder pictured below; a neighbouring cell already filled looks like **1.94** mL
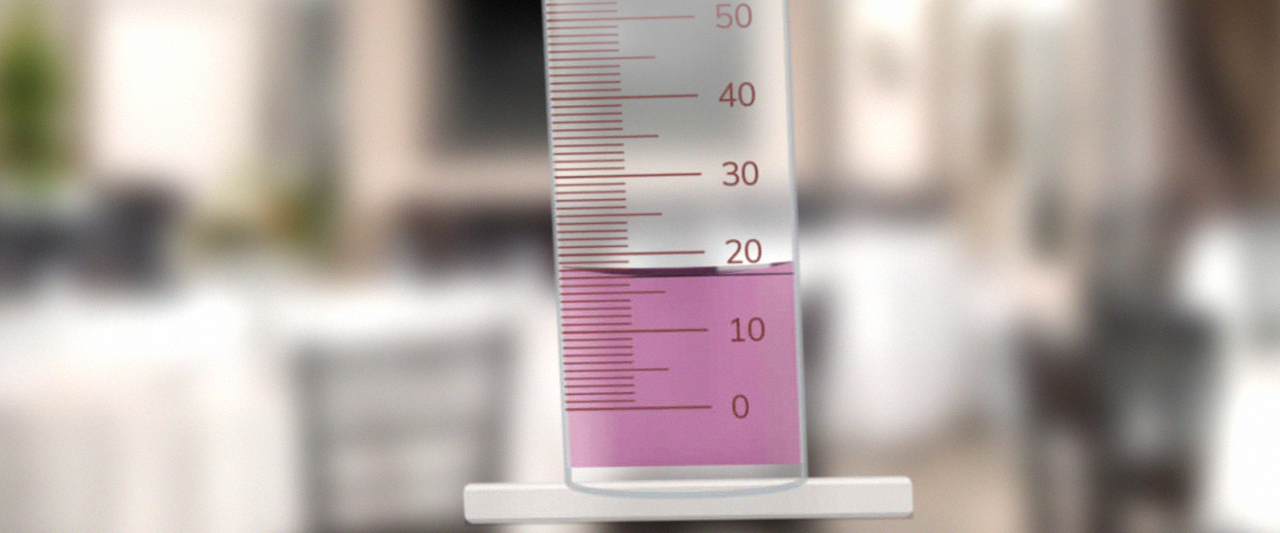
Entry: **17** mL
